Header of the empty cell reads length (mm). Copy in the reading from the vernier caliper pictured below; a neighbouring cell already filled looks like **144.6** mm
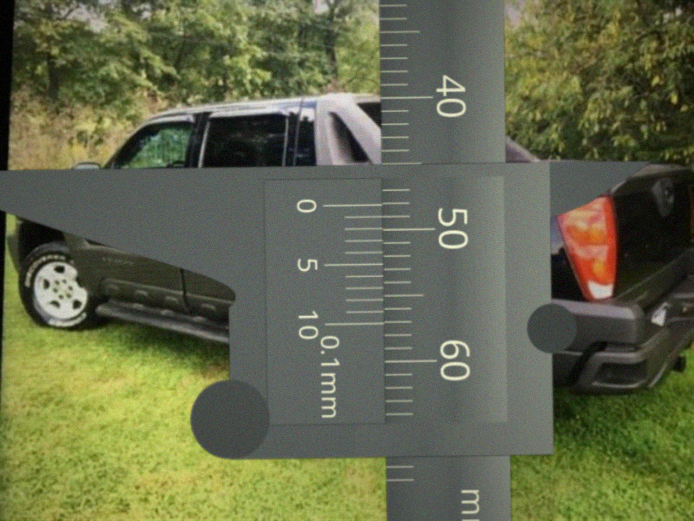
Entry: **48.1** mm
